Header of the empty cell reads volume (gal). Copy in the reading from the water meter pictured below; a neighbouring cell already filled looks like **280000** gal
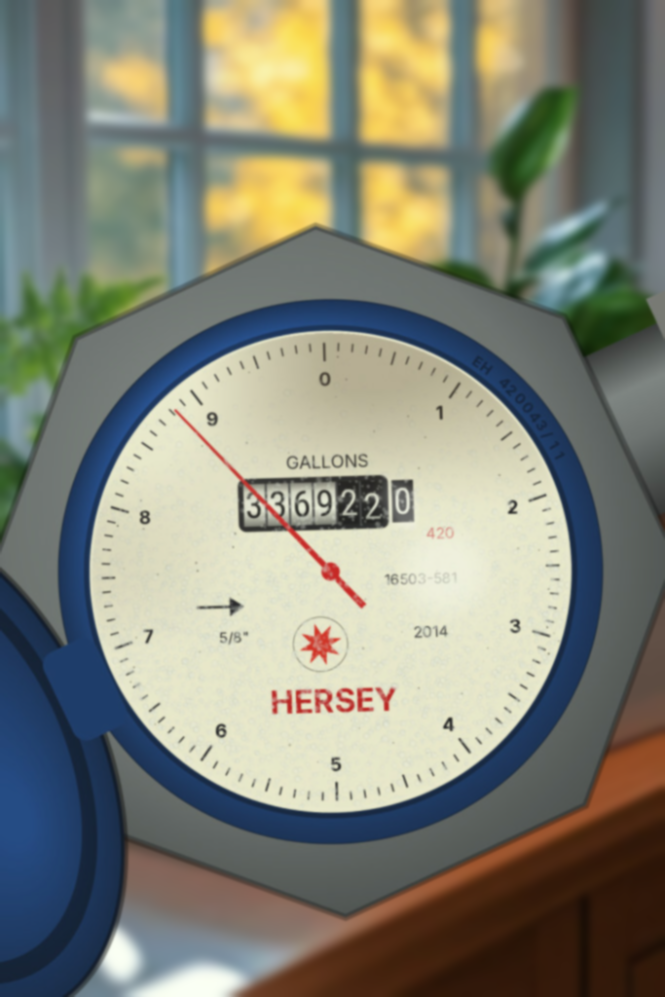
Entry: **3369218.8** gal
